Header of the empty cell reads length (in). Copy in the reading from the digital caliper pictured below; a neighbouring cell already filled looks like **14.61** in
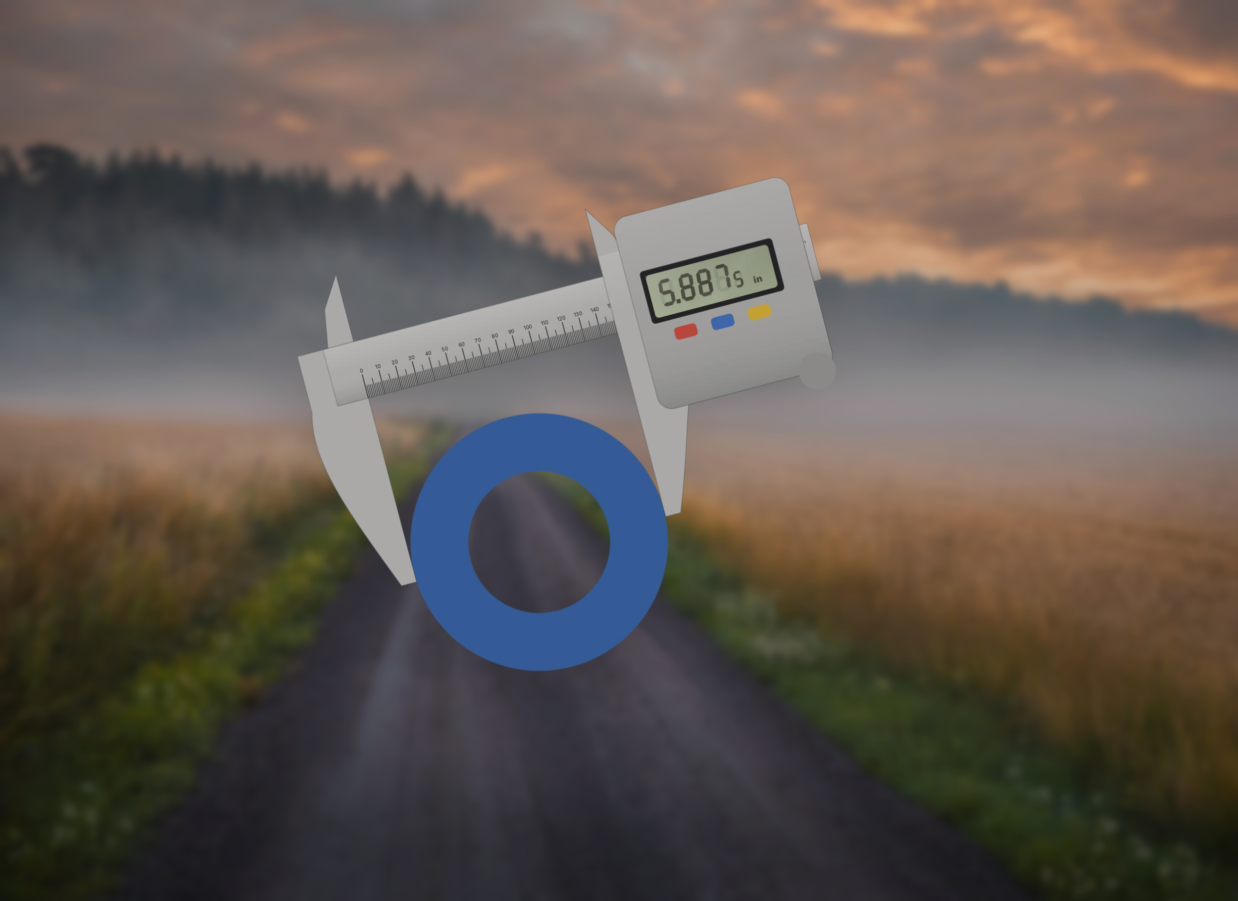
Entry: **5.8875** in
